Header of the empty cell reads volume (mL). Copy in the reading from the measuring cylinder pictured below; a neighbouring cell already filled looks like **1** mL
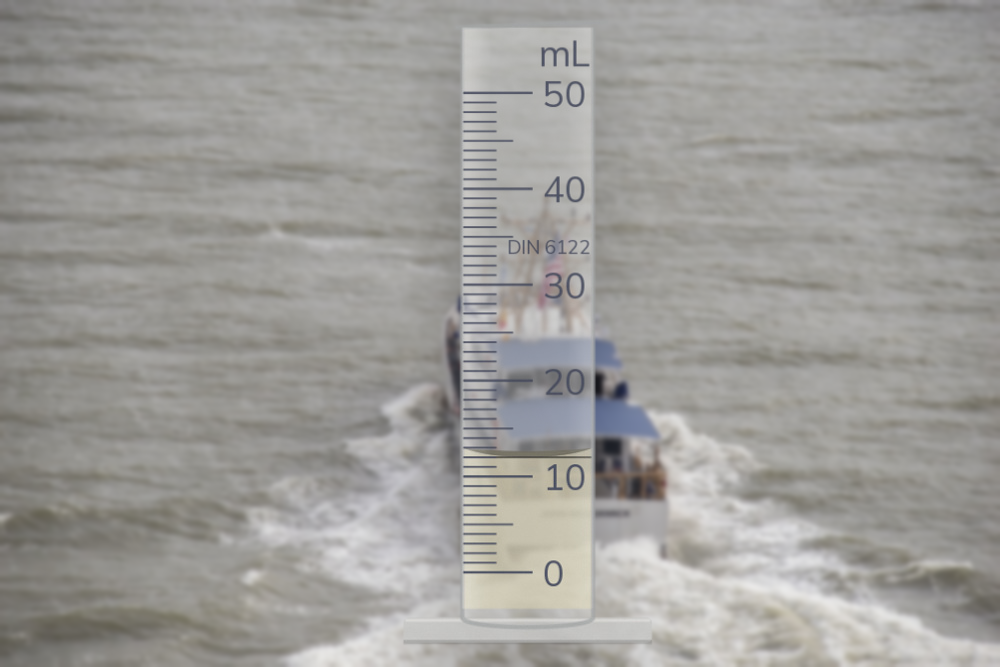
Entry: **12** mL
